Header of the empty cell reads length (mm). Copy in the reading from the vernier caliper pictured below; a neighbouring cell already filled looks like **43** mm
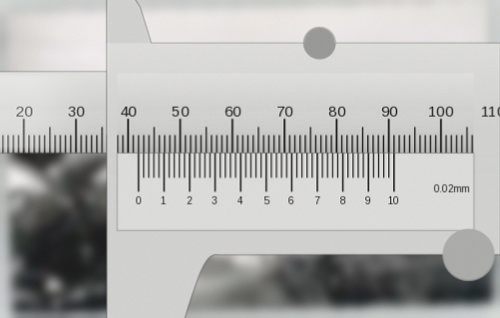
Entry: **42.0** mm
